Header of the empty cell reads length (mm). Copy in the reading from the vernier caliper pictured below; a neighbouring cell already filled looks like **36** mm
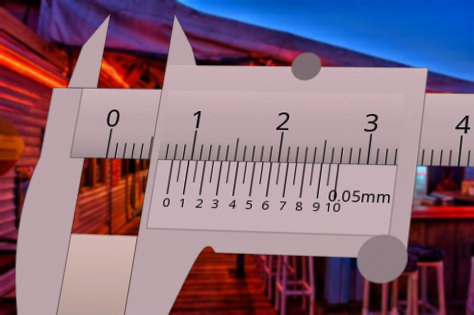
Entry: **7.8** mm
